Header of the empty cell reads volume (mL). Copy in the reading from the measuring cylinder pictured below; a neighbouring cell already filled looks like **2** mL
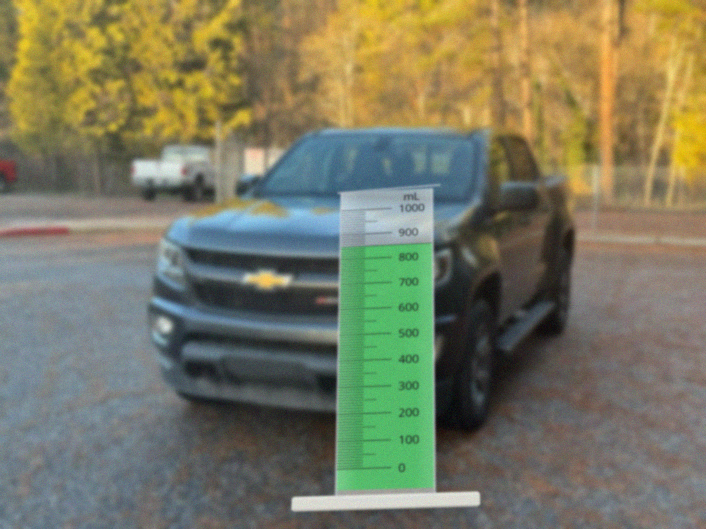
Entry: **850** mL
